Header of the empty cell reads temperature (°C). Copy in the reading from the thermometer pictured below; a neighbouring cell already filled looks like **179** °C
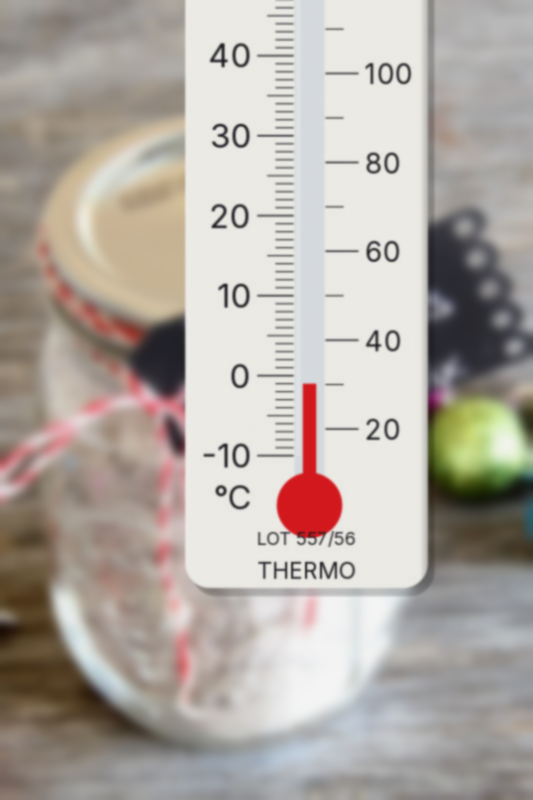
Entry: **-1** °C
